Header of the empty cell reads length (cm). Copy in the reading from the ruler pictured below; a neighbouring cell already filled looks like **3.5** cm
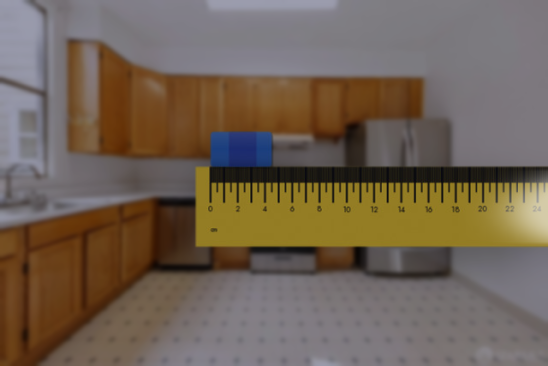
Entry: **4.5** cm
